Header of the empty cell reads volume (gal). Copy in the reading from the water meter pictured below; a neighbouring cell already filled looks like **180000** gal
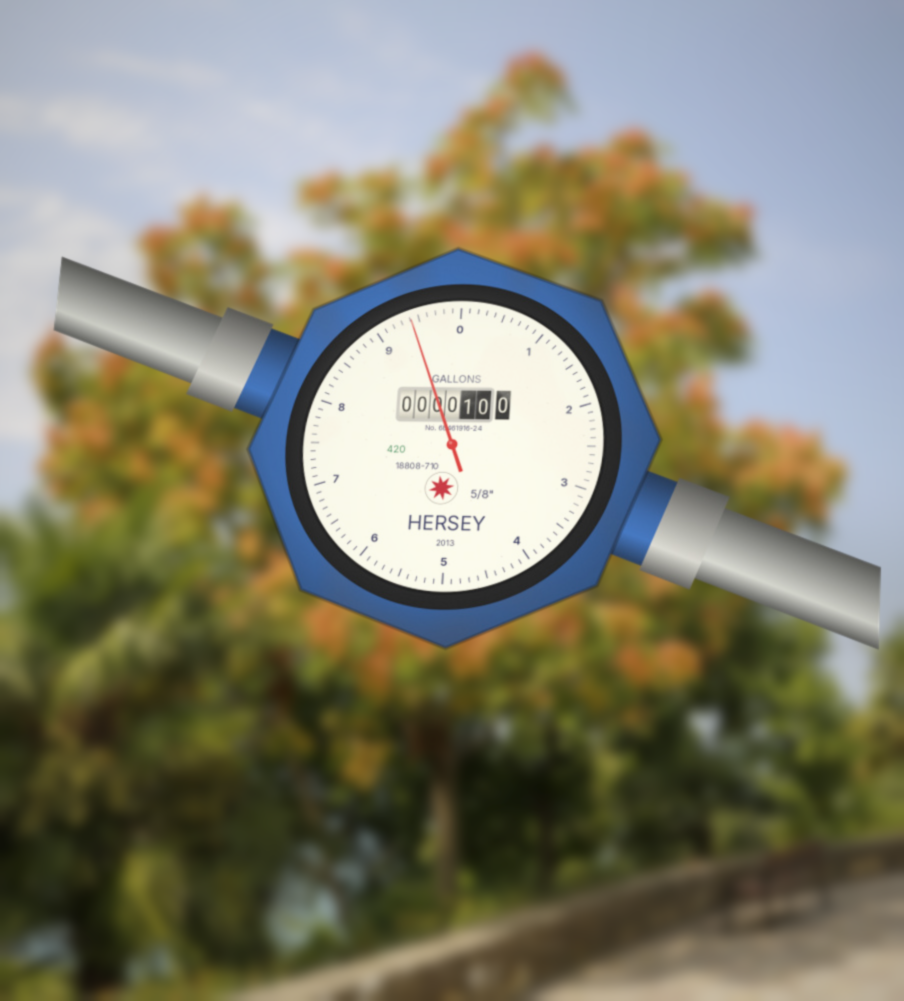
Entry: **99.4** gal
